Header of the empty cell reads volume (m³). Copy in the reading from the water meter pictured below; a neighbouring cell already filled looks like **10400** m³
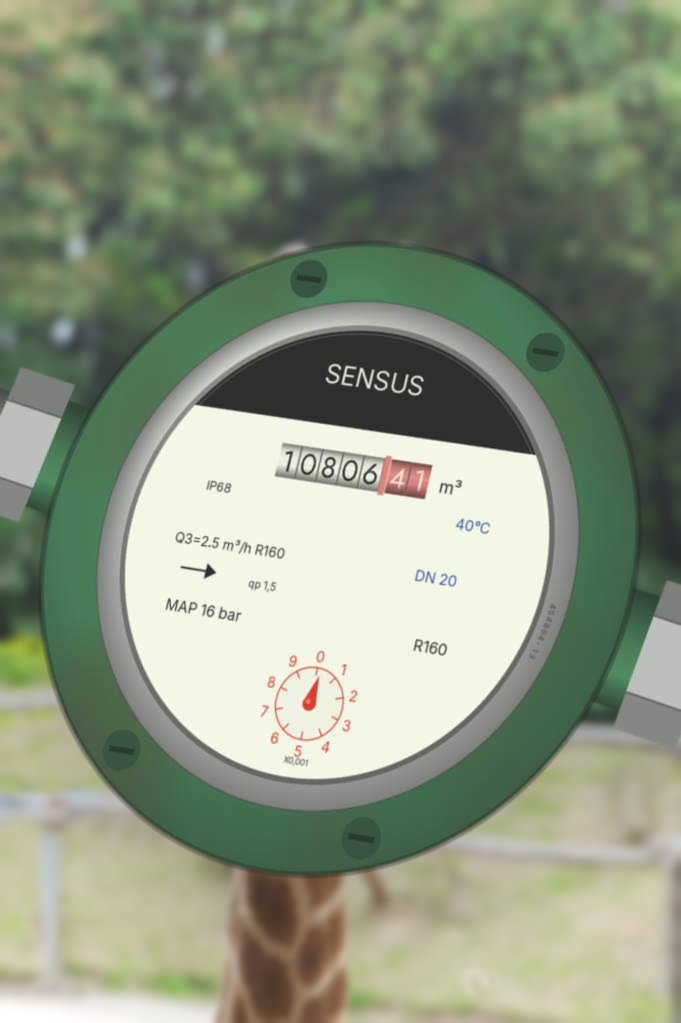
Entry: **10806.410** m³
